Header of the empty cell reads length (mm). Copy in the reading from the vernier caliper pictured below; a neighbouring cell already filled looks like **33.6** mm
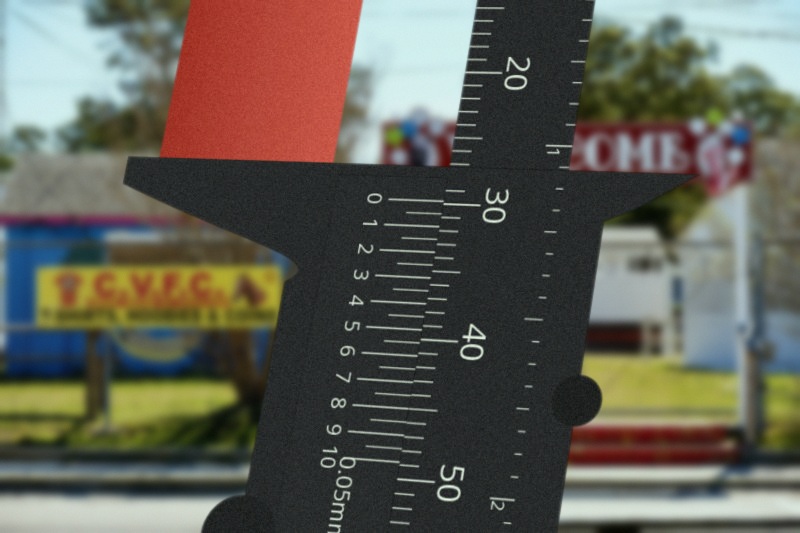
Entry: **29.8** mm
